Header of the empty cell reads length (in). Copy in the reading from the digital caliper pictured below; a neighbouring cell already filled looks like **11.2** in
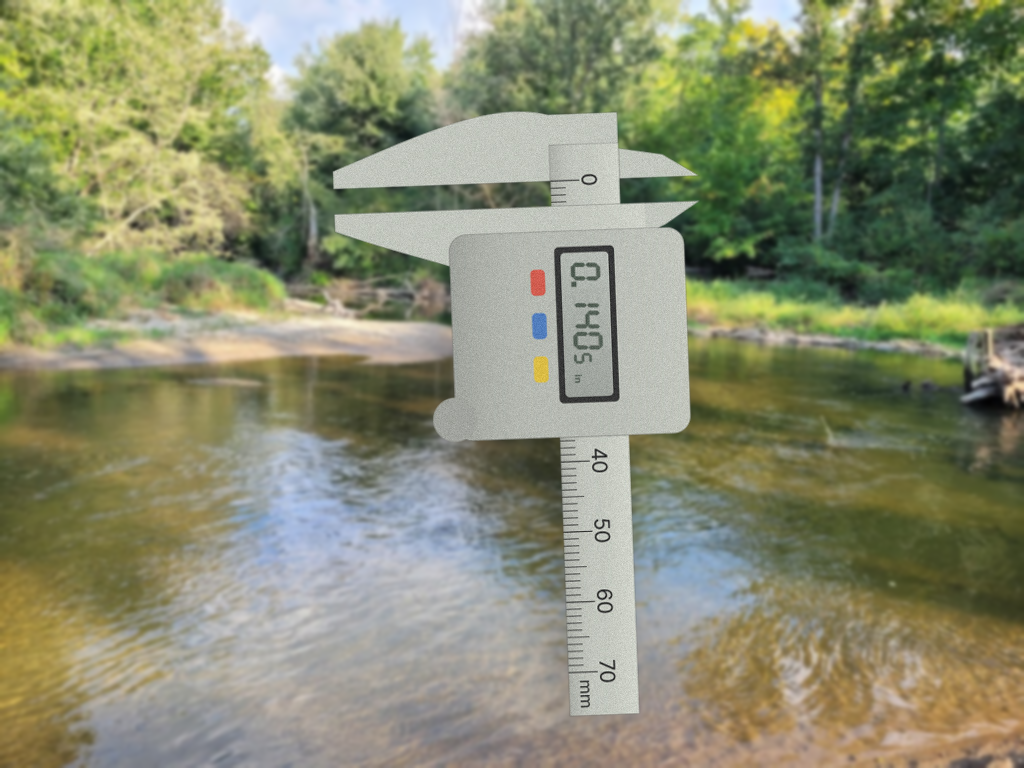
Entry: **0.1405** in
